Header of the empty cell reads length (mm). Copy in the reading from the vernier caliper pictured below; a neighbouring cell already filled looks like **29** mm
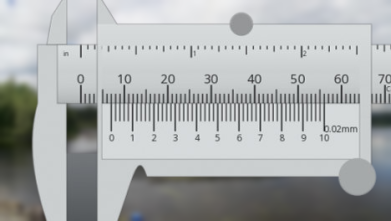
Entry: **7.0** mm
